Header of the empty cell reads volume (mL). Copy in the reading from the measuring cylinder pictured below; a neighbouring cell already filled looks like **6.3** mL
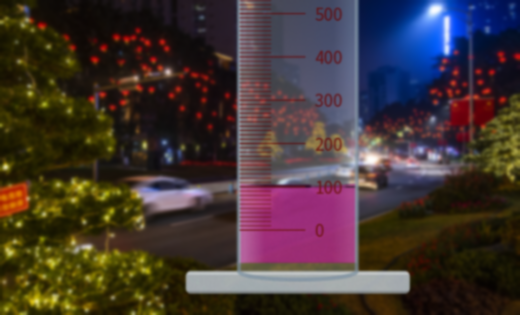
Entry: **100** mL
